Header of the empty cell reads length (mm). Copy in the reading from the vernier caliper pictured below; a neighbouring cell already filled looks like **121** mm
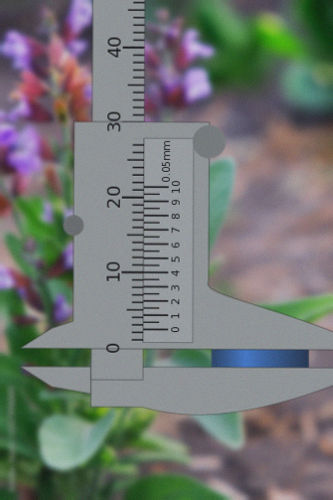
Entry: **2.4** mm
